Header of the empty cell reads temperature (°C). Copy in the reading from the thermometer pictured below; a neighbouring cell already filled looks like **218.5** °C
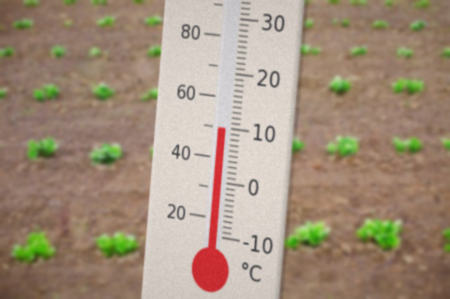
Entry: **10** °C
